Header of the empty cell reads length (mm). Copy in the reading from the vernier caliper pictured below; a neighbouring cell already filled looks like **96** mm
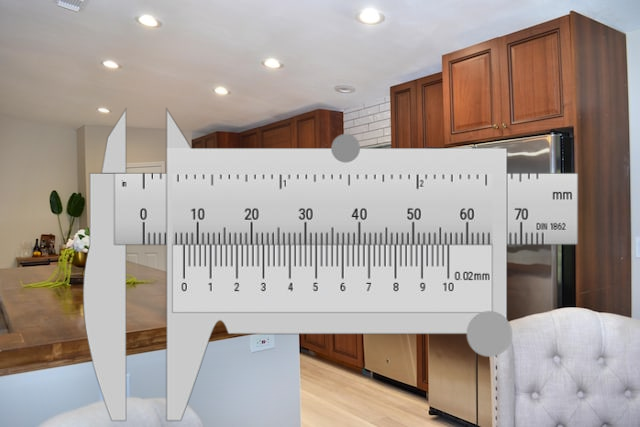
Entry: **7.5** mm
